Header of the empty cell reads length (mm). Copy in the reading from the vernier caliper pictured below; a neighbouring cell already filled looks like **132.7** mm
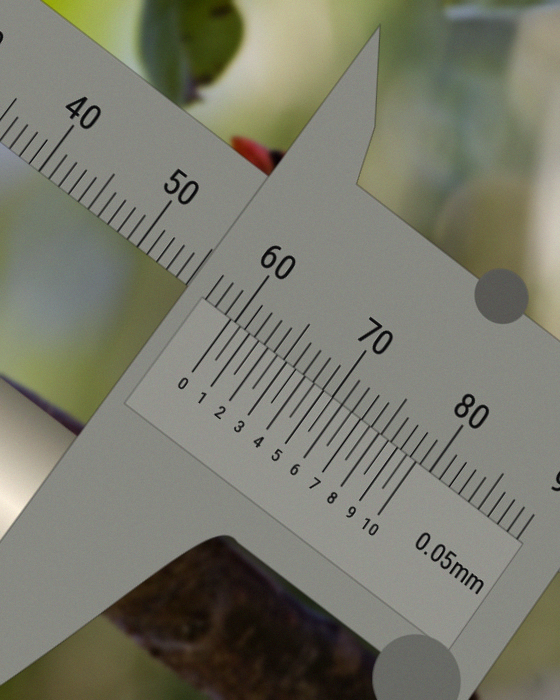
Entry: **59.6** mm
